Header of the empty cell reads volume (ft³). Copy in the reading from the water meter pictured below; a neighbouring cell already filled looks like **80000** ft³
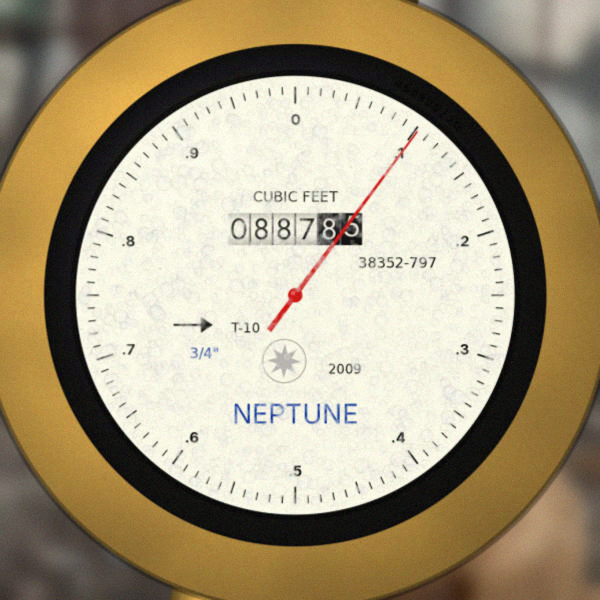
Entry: **88785.10** ft³
